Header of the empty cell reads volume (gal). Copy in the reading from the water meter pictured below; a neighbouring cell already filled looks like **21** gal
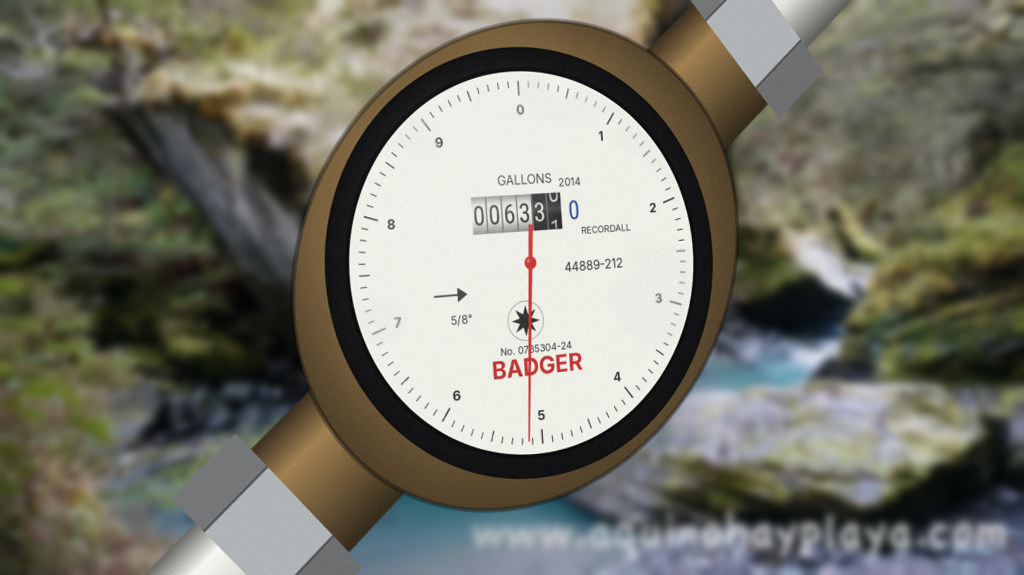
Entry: **63305.1** gal
